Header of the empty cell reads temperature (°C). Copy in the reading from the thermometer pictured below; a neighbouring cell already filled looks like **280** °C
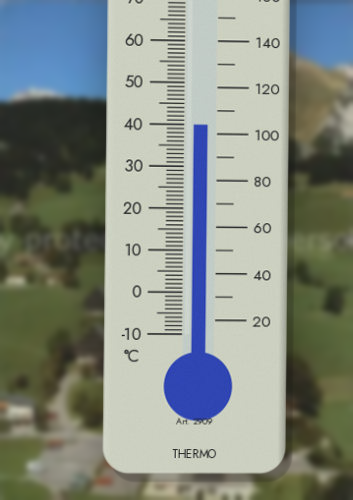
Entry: **40** °C
